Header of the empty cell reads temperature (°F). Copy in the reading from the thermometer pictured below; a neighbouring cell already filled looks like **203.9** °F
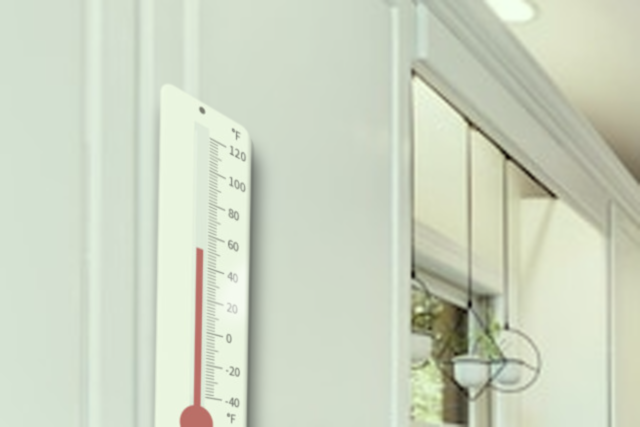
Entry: **50** °F
